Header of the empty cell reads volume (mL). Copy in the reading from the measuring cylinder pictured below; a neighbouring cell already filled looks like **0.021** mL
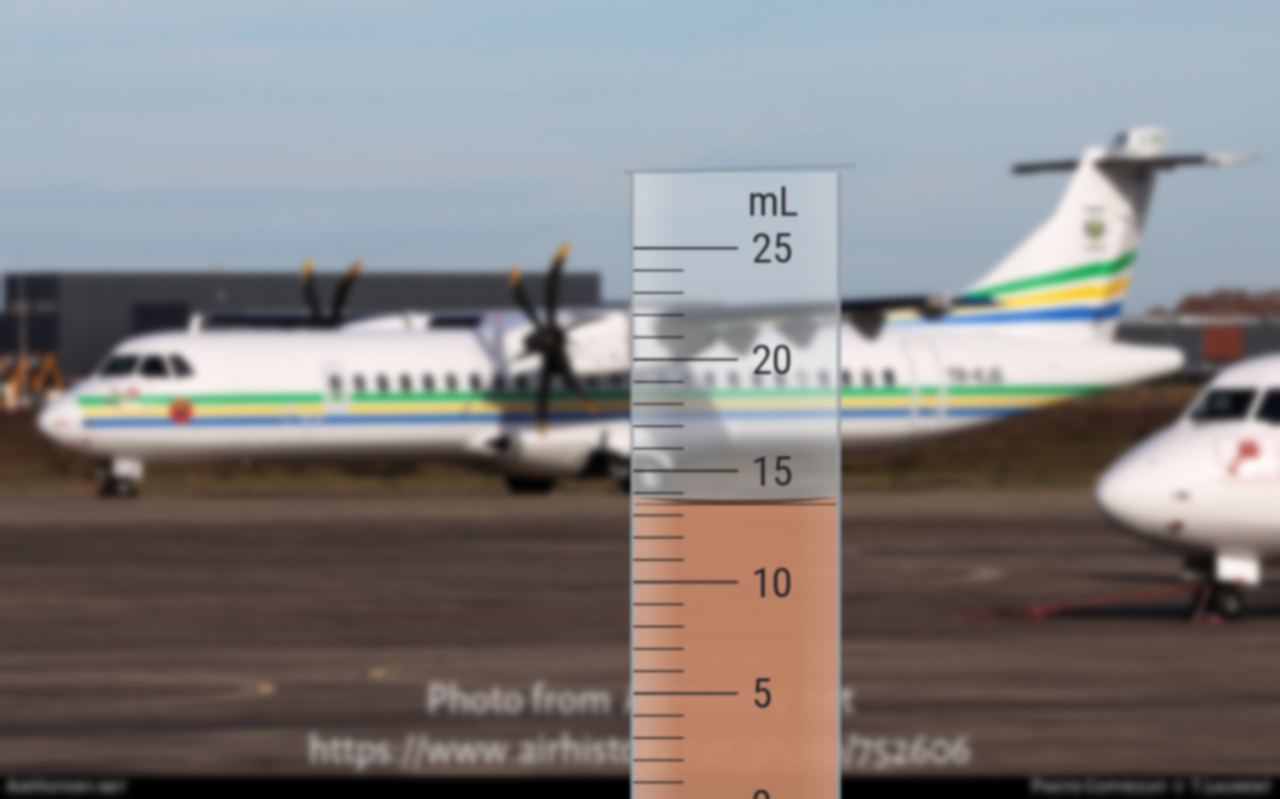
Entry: **13.5** mL
